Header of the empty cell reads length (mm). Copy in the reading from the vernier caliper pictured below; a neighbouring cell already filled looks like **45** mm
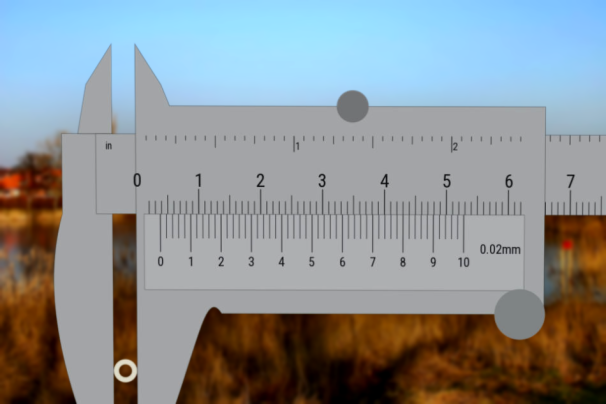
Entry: **3.8** mm
